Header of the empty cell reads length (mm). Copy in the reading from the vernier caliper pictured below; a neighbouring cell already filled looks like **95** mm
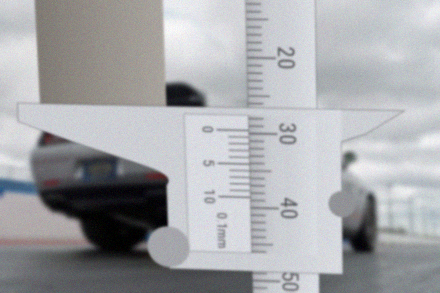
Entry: **29.6** mm
